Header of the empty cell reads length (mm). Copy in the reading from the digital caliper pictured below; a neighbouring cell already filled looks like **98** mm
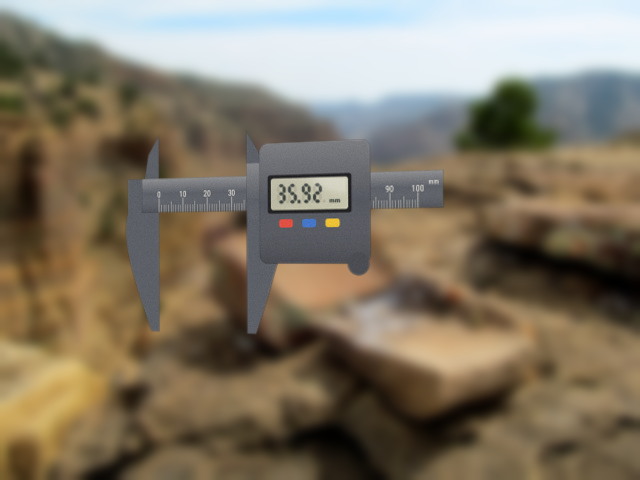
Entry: **35.92** mm
